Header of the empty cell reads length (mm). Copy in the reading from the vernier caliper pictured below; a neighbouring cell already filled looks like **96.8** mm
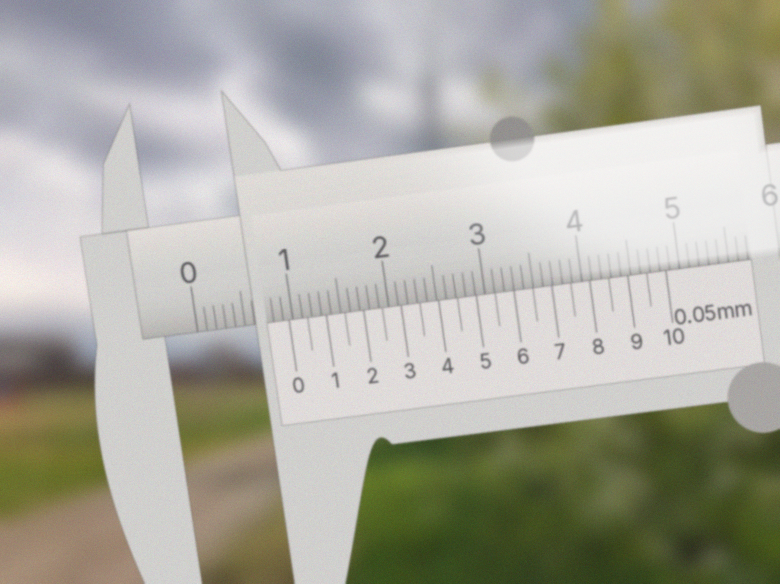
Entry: **9.6** mm
